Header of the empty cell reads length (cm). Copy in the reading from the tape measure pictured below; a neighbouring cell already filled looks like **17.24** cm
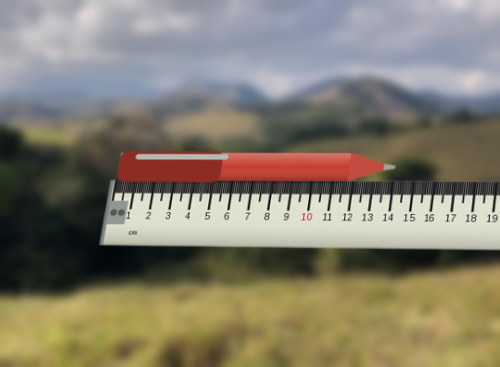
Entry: **14** cm
